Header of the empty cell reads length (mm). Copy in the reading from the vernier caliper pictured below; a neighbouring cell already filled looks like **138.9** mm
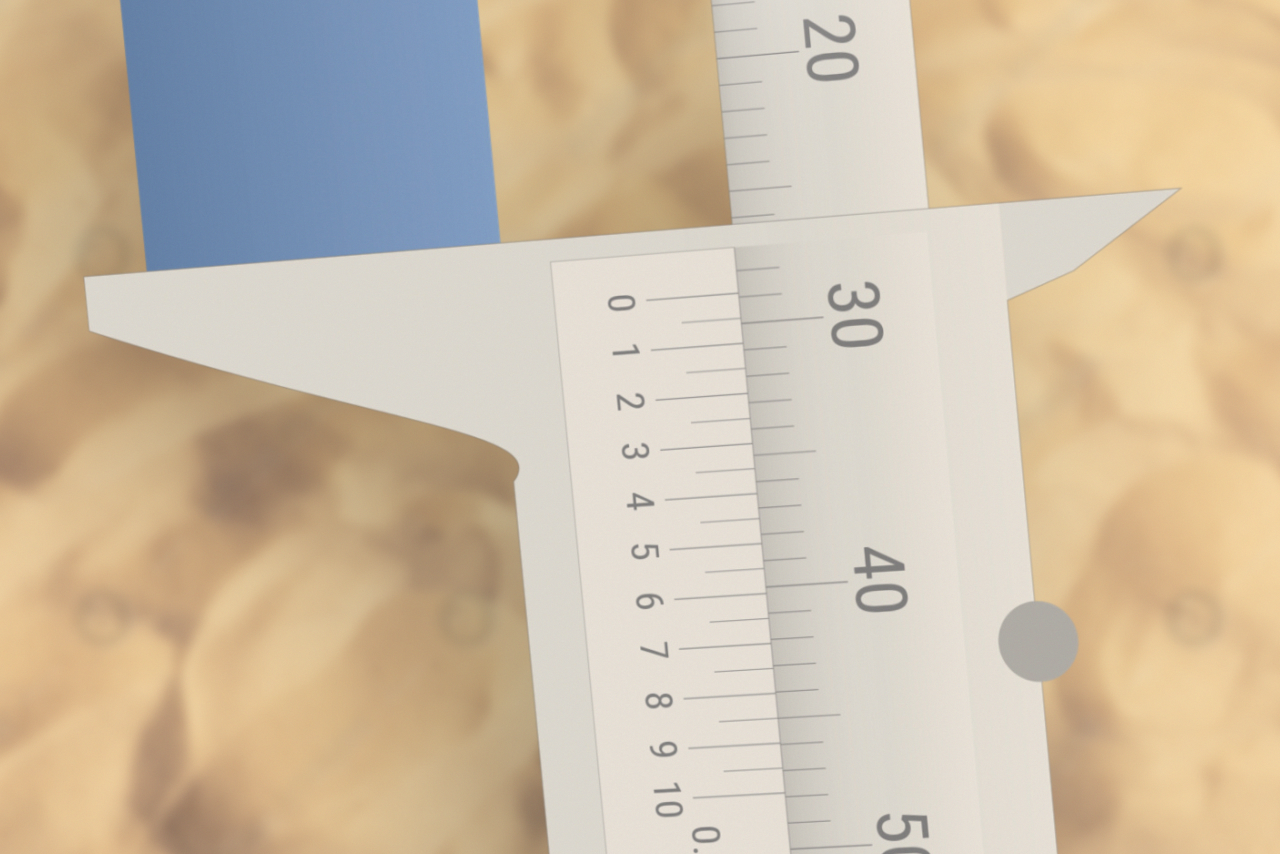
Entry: **28.85** mm
